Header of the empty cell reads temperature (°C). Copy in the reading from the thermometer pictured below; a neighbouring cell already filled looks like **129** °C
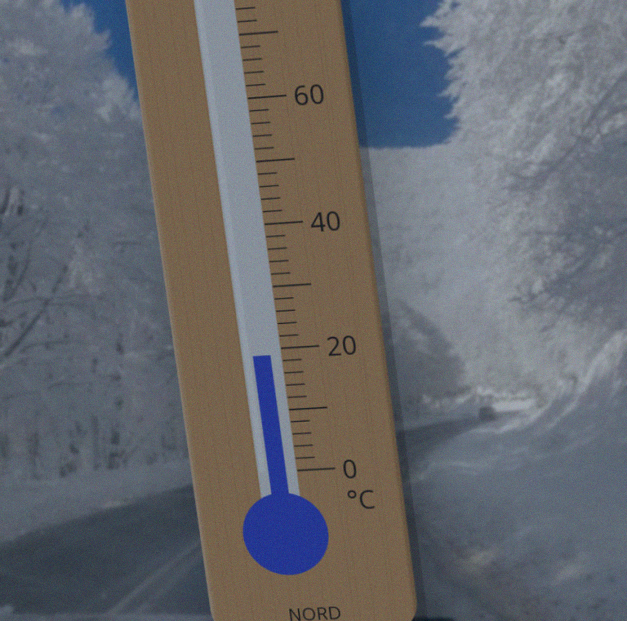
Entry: **19** °C
